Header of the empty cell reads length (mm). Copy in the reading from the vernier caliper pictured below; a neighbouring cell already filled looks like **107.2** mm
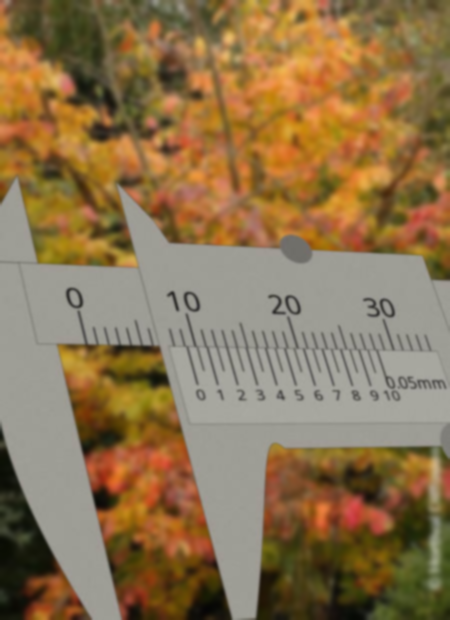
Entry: **9.2** mm
